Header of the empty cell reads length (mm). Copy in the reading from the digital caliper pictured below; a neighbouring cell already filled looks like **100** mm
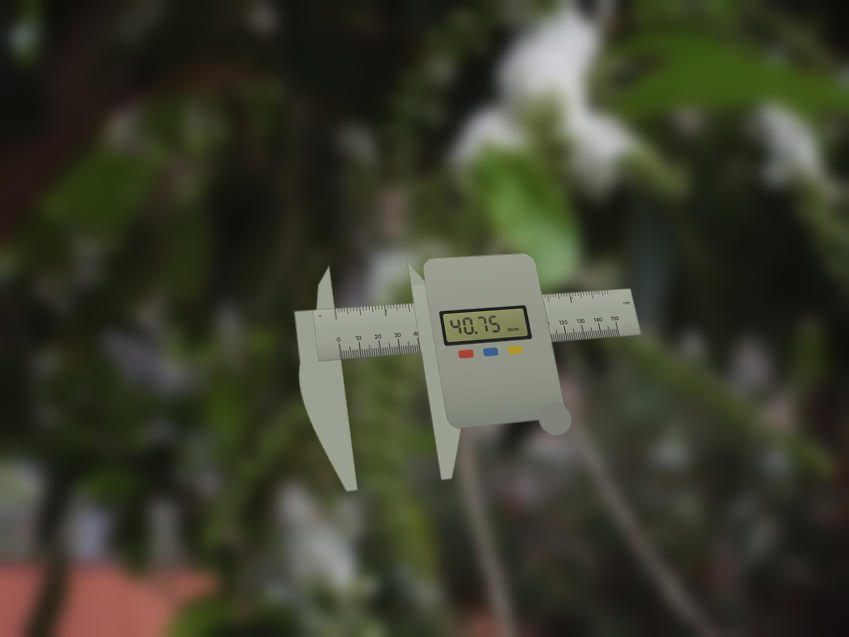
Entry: **40.75** mm
